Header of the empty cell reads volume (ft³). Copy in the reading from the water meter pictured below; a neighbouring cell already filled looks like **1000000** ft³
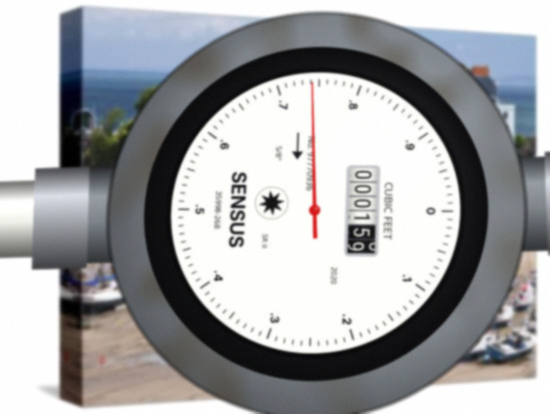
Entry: **158.74** ft³
